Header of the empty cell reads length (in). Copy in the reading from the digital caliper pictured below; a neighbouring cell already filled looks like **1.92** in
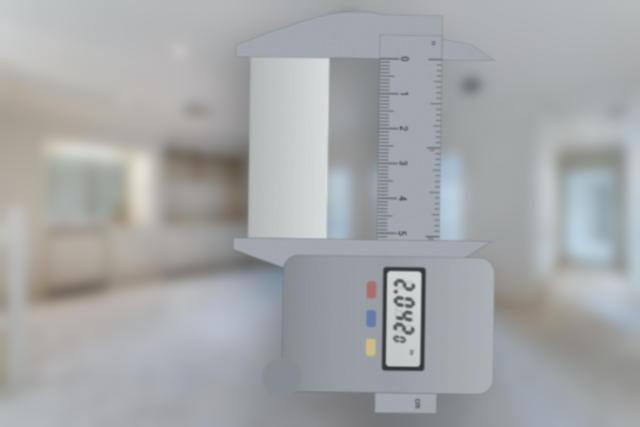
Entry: **2.0420** in
